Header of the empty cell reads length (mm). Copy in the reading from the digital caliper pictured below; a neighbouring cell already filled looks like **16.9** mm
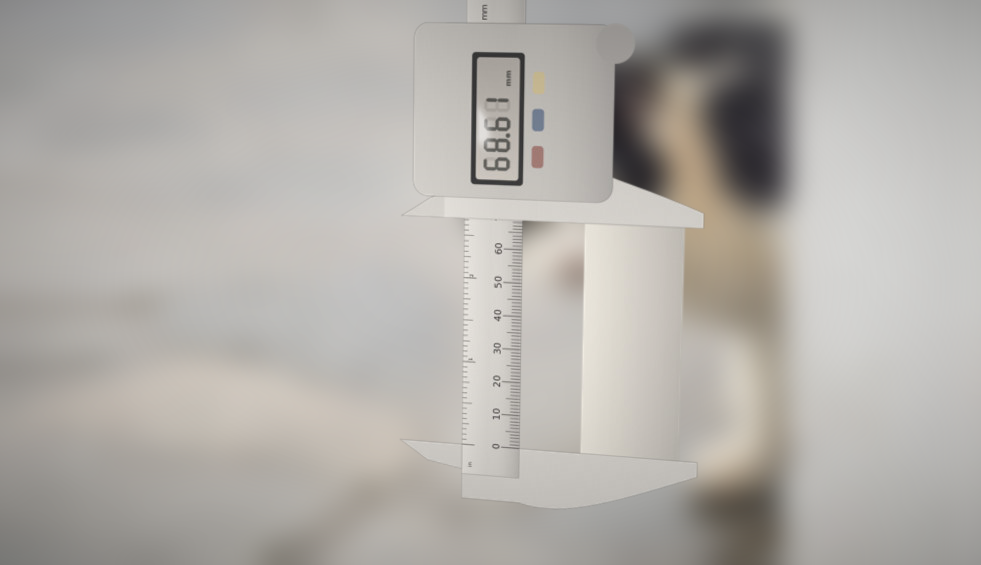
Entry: **68.61** mm
